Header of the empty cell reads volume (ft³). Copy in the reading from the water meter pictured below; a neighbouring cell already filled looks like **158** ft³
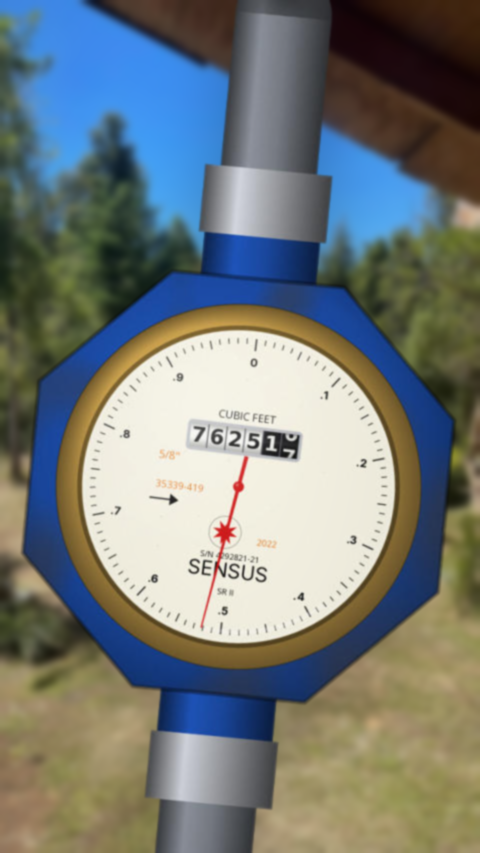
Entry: **762516.52** ft³
